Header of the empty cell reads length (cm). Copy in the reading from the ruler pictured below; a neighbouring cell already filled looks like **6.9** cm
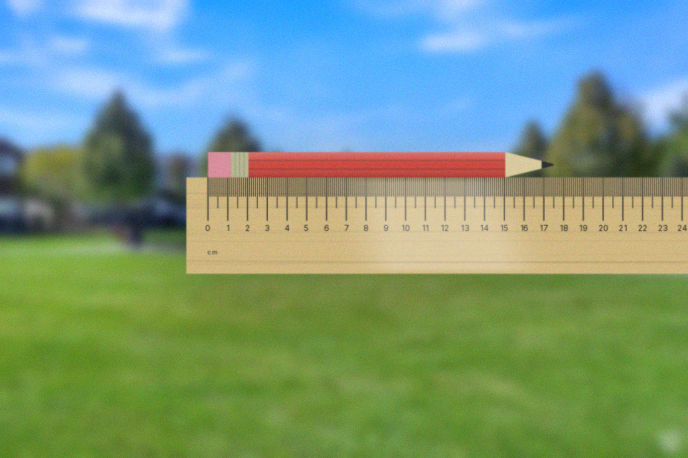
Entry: **17.5** cm
